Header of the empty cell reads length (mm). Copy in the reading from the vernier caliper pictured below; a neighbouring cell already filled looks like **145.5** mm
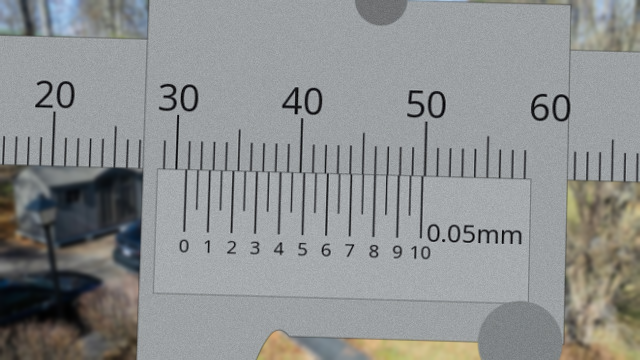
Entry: **30.8** mm
